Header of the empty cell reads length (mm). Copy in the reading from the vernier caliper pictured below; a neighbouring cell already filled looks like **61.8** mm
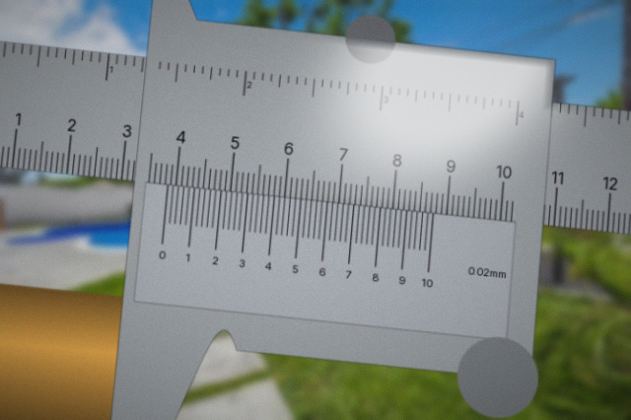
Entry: **38.5** mm
